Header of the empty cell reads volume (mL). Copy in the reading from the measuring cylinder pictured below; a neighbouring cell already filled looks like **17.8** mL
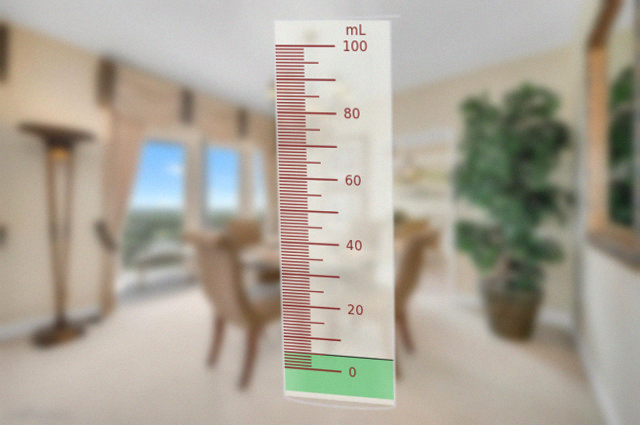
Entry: **5** mL
